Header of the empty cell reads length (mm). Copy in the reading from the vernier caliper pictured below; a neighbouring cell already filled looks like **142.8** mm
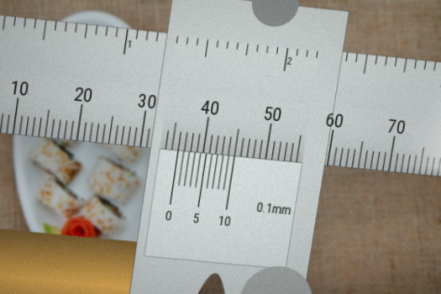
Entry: **36.0** mm
